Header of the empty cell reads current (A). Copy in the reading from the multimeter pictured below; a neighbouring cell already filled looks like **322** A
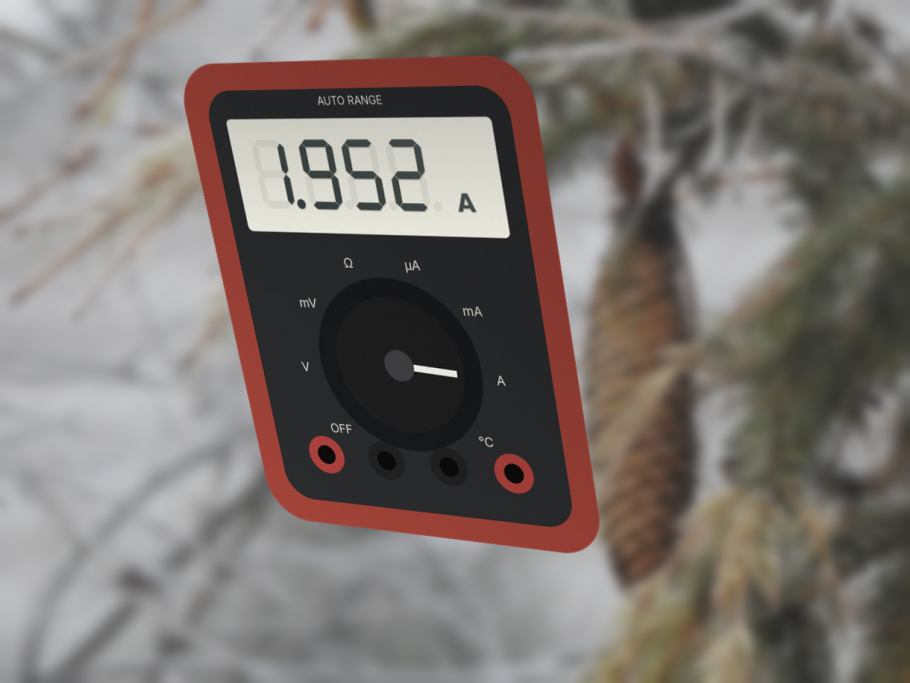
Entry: **1.952** A
